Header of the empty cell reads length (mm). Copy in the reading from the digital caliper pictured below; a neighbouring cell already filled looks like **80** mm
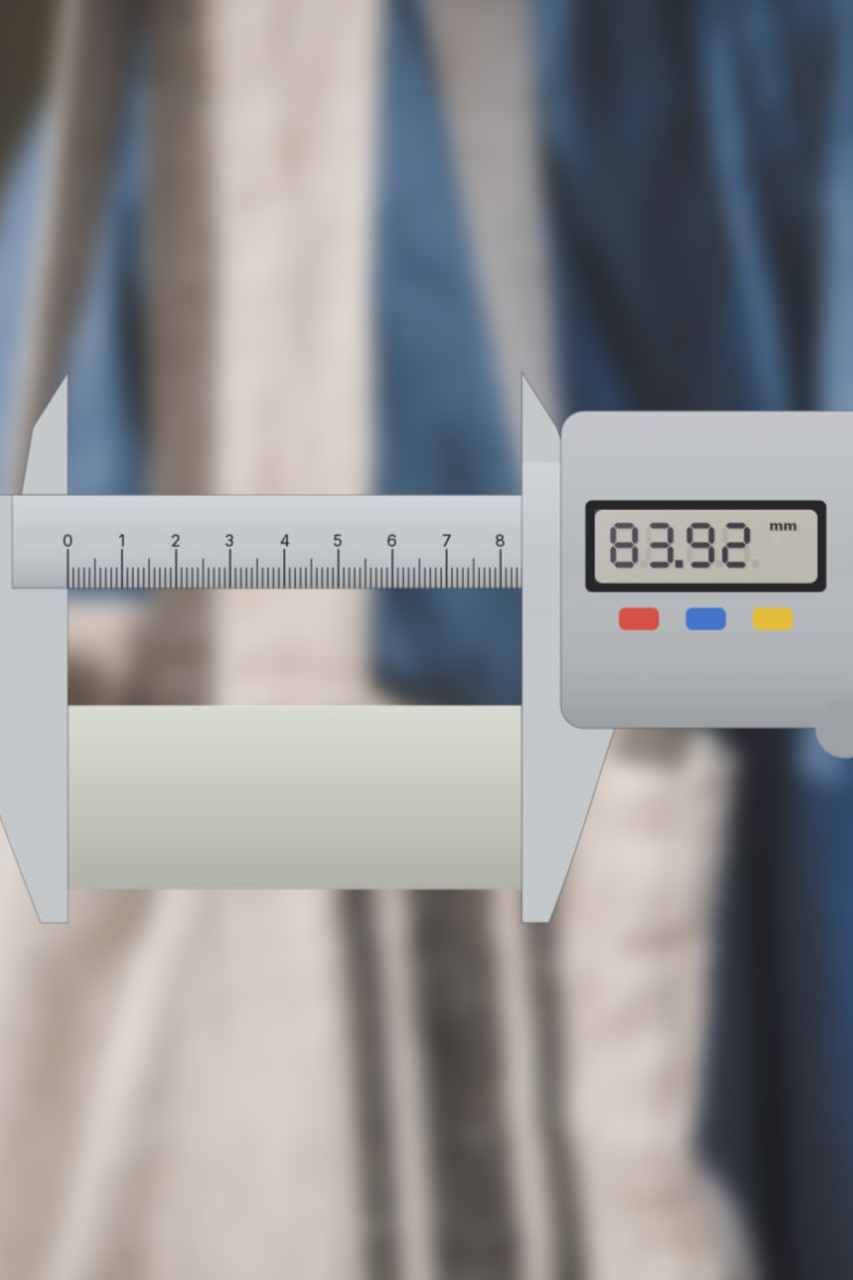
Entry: **83.92** mm
